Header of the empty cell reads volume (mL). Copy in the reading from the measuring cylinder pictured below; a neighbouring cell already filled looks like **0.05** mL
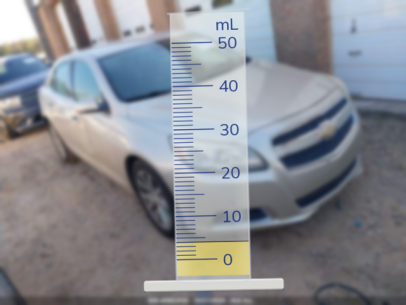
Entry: **4** mL
